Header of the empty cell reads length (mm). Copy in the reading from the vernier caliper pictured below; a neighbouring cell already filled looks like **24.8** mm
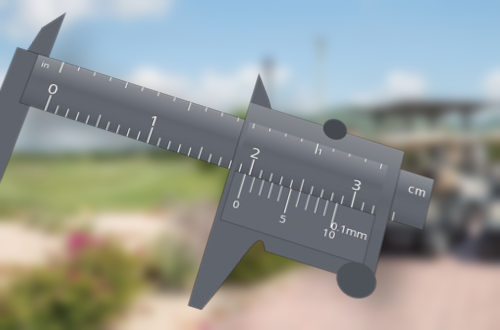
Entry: **19.6** mm
